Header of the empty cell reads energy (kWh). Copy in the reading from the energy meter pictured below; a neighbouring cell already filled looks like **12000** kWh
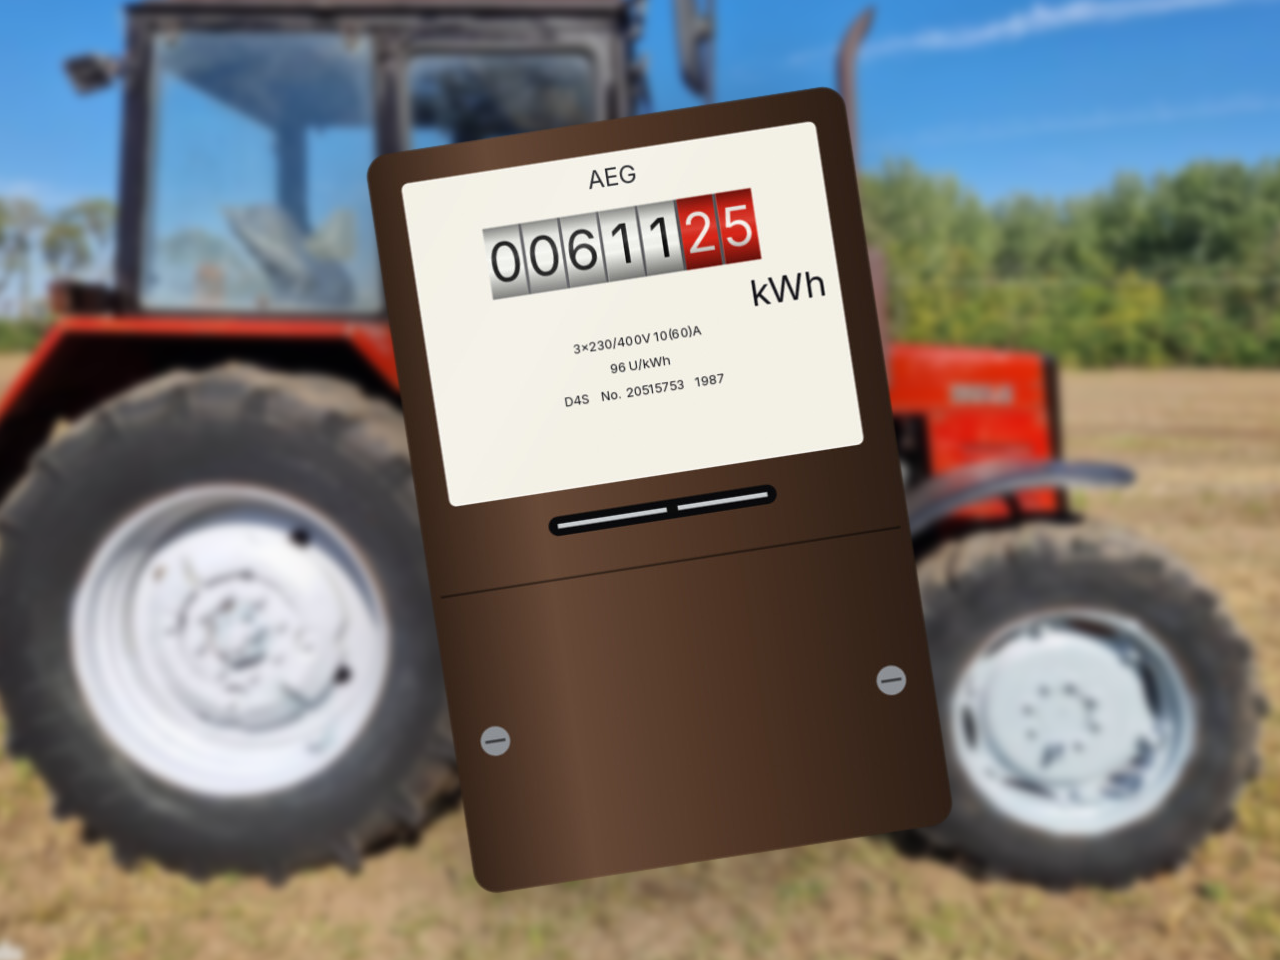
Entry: **611.25** kWh
